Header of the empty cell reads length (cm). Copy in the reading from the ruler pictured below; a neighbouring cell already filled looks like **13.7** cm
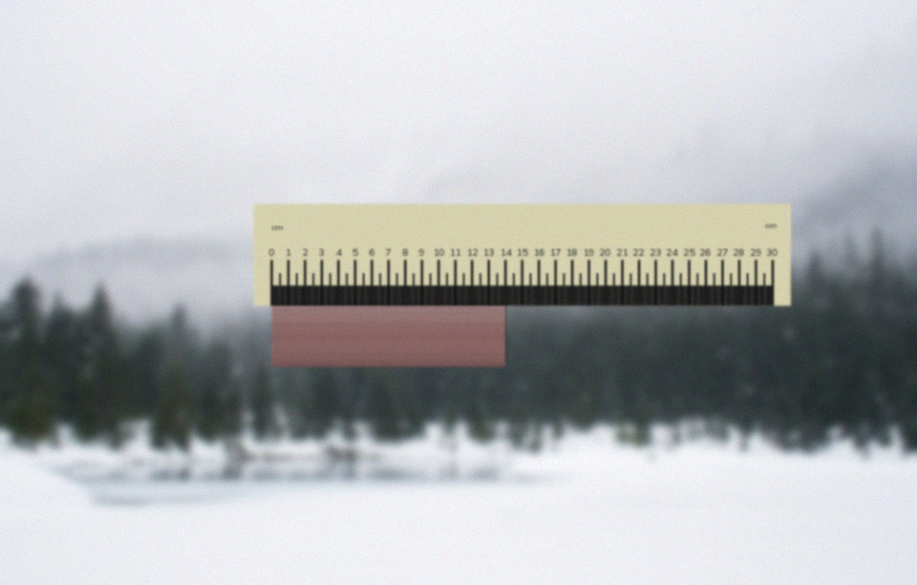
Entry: **14** cm
